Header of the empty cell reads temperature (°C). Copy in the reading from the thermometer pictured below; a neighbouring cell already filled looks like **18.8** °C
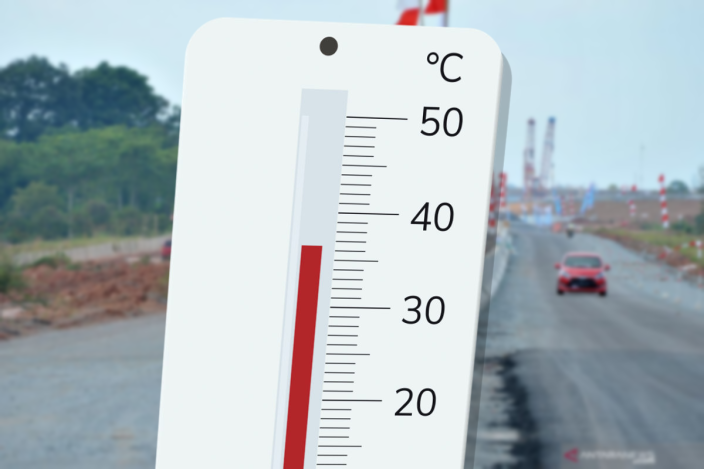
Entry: **36.5** °C
